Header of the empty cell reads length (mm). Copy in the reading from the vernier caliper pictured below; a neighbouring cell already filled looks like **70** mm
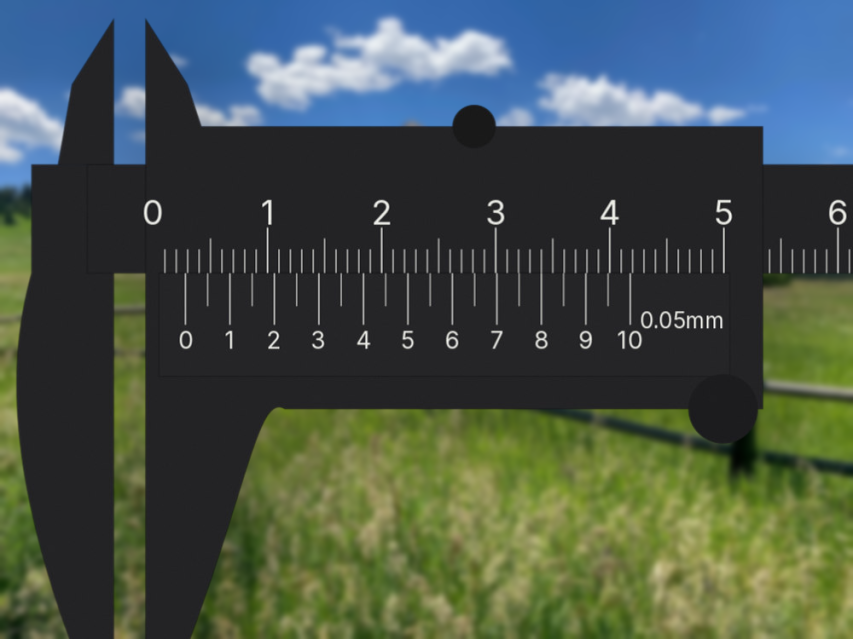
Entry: **2.8** mm
